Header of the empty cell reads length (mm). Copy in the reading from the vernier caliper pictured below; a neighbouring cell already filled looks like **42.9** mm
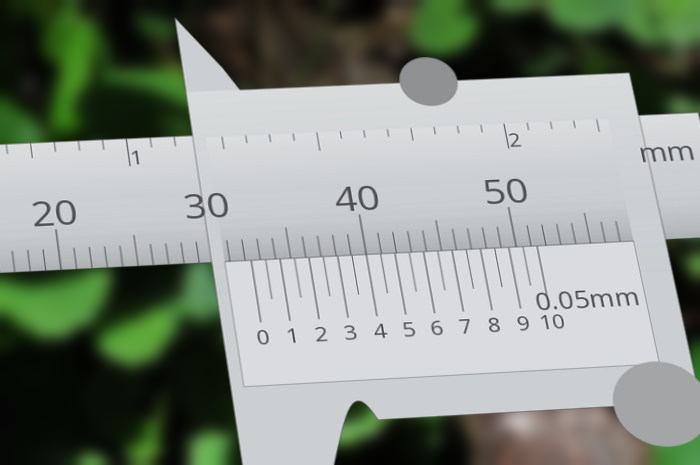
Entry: **32.4** mm
